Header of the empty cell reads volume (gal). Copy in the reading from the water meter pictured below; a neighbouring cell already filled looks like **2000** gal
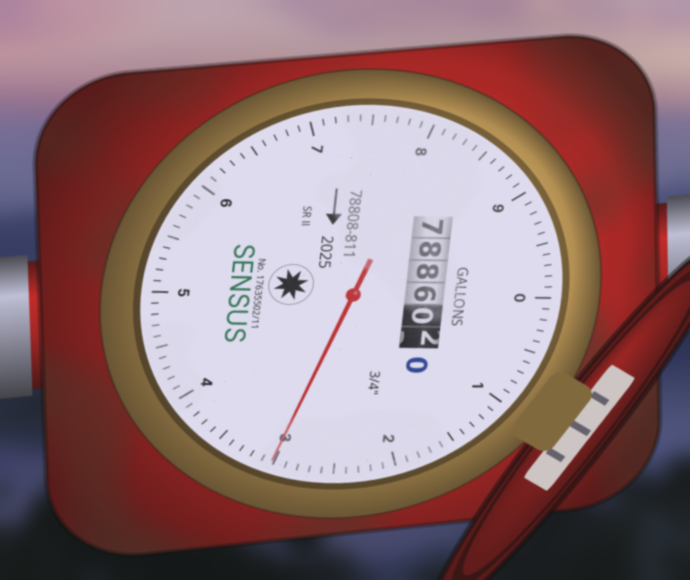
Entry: **7886023.0** gal
